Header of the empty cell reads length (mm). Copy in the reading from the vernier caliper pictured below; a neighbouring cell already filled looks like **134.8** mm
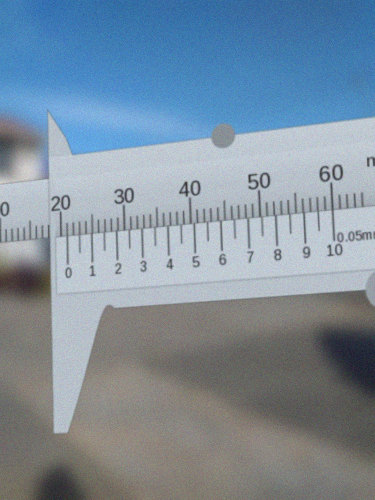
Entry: **21.0** mm
